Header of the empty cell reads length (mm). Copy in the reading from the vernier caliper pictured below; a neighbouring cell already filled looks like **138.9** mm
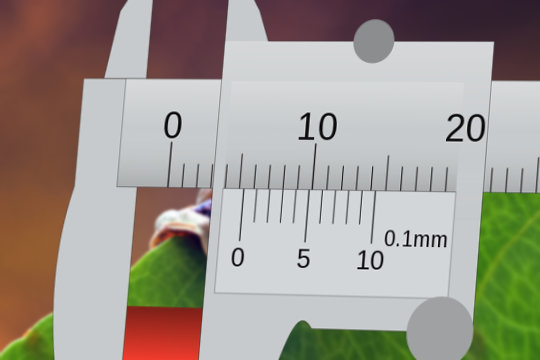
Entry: **5.3** mm
